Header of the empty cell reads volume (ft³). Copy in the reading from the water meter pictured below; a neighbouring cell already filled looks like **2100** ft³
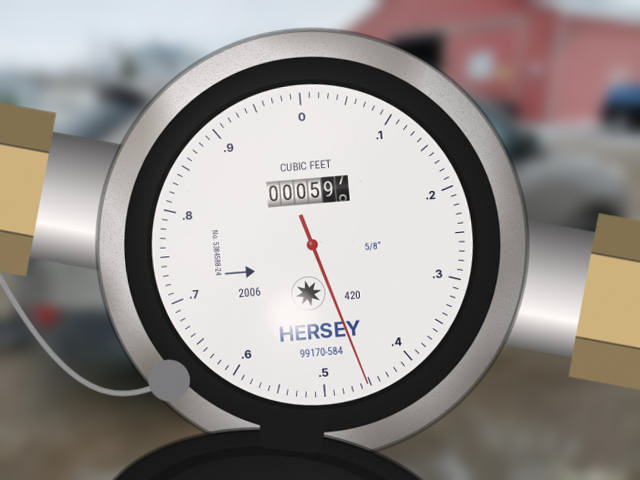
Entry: **597.45** ft³
